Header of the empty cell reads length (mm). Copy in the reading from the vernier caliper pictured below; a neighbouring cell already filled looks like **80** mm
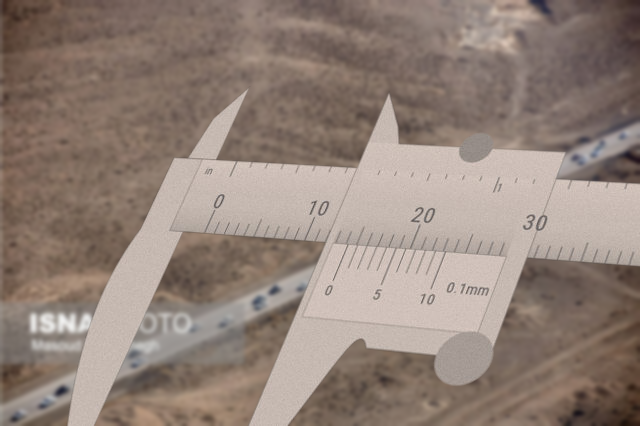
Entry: **14.2** mm
